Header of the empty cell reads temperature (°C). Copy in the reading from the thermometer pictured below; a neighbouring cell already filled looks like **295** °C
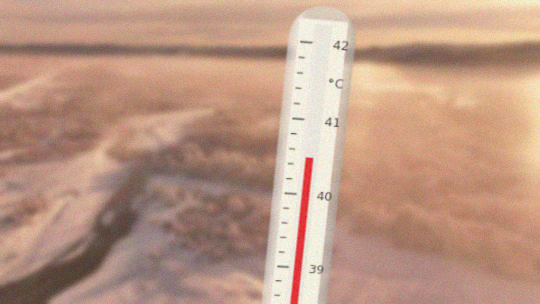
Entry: **40.5** °C
